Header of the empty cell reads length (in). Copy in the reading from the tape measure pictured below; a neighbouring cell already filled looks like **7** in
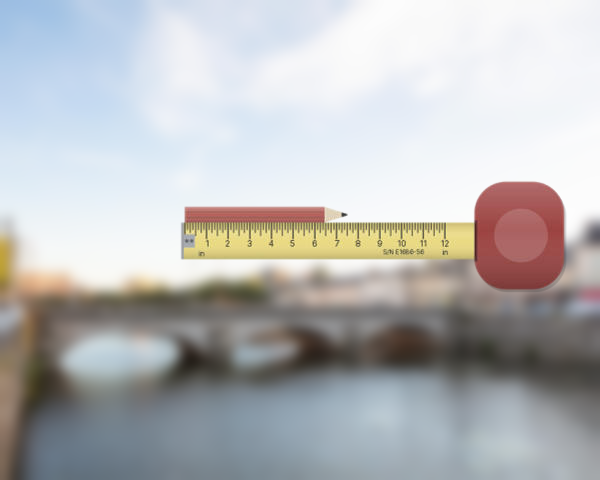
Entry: **7.5** in
